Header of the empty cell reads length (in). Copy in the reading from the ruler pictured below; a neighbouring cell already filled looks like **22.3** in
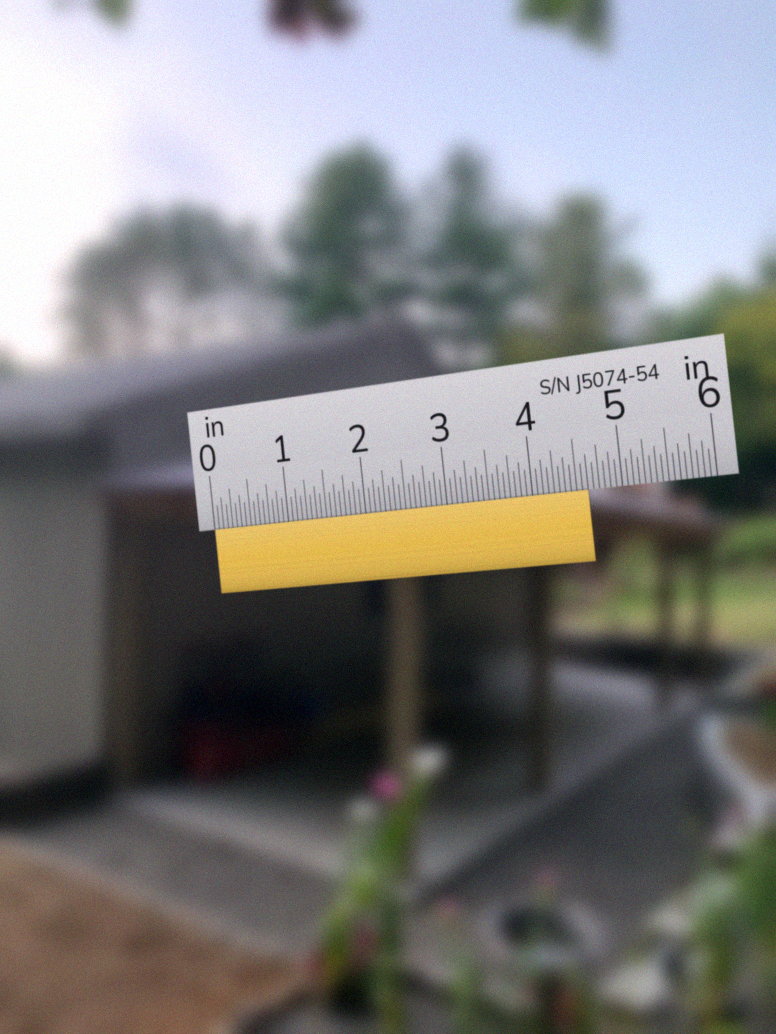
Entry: **4.625** in
